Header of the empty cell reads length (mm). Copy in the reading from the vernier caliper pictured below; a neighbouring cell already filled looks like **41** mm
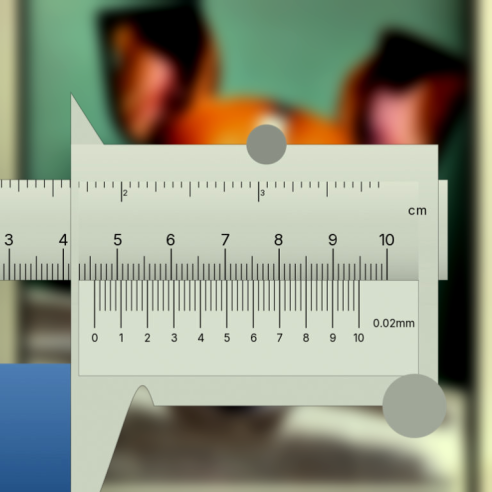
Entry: **45.8** mm
